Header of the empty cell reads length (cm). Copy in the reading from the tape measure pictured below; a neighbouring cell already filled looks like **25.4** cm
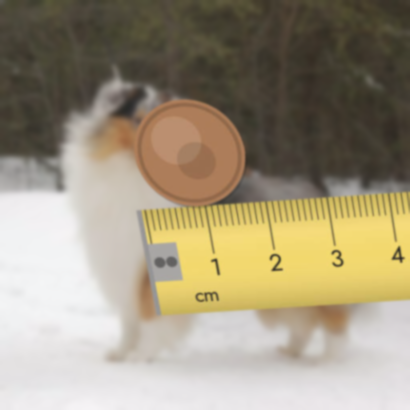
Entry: **1.8** cm
